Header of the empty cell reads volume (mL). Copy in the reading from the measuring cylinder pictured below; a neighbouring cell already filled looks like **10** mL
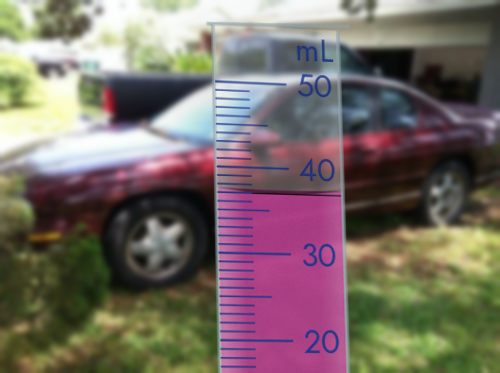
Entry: **37** mL
